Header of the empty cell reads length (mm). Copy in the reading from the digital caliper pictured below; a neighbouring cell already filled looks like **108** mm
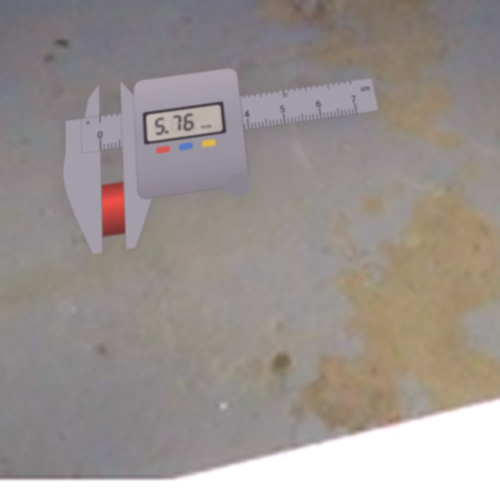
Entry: **5.76** mm
